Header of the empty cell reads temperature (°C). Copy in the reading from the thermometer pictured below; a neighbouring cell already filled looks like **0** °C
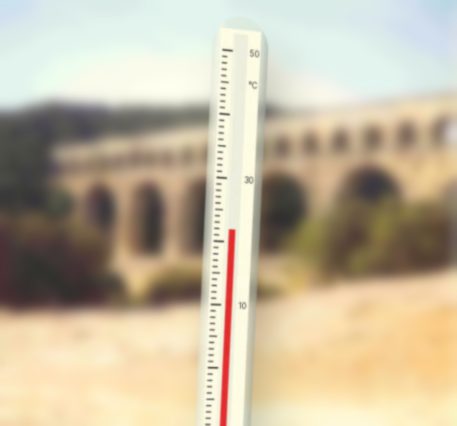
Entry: **22** °C
